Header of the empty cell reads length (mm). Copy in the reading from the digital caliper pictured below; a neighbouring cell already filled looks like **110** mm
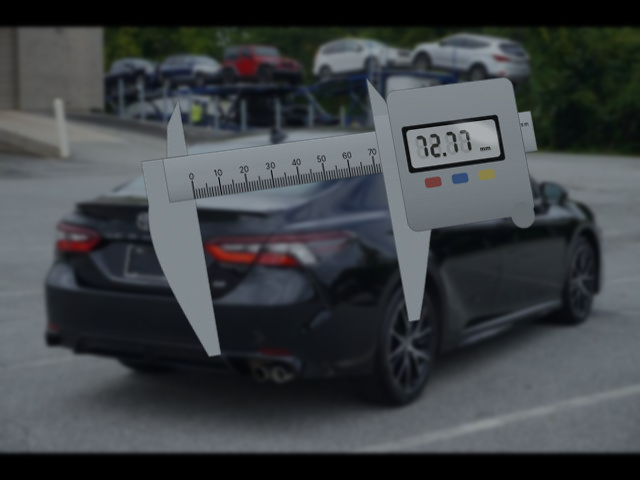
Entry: **72.77** mm
